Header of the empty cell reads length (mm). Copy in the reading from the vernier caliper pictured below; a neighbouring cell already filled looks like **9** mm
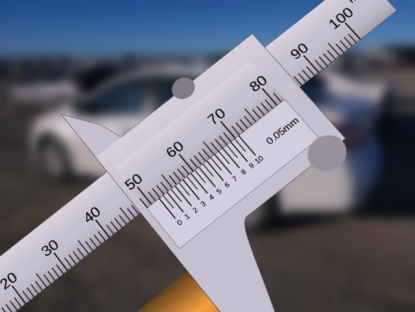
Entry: **51.8** mm
